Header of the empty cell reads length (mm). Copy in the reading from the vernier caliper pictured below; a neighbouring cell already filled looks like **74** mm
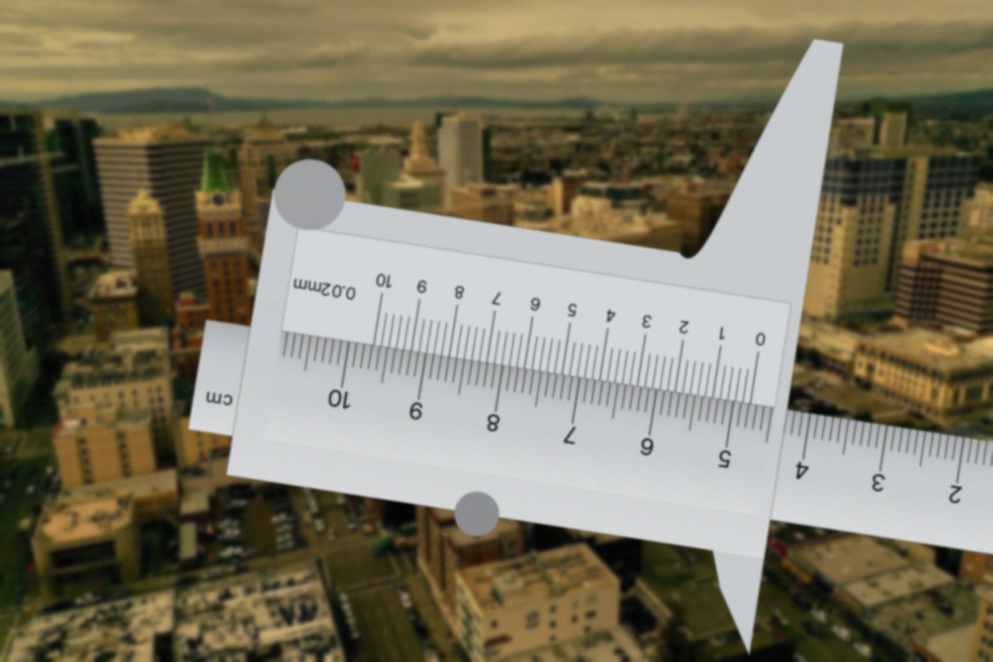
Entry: **47.8** mm
